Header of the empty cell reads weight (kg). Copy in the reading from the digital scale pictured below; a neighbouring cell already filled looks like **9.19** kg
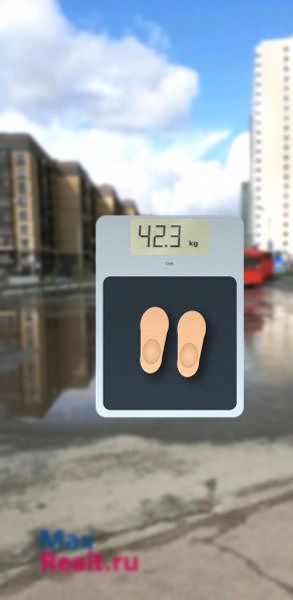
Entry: **42.3** kg
